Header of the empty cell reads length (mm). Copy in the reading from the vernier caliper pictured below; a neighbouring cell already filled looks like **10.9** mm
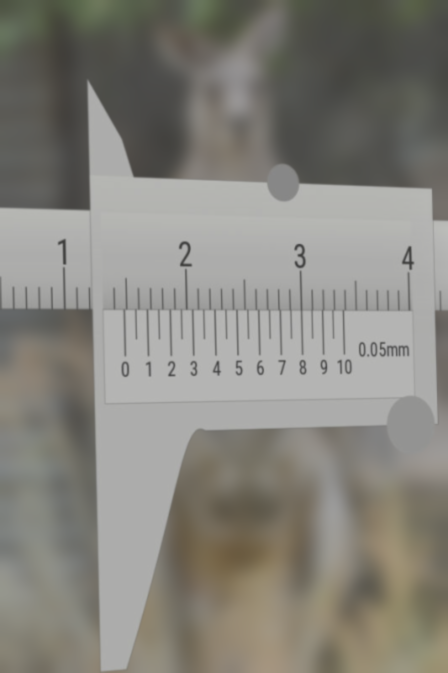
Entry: **14.8** mm
